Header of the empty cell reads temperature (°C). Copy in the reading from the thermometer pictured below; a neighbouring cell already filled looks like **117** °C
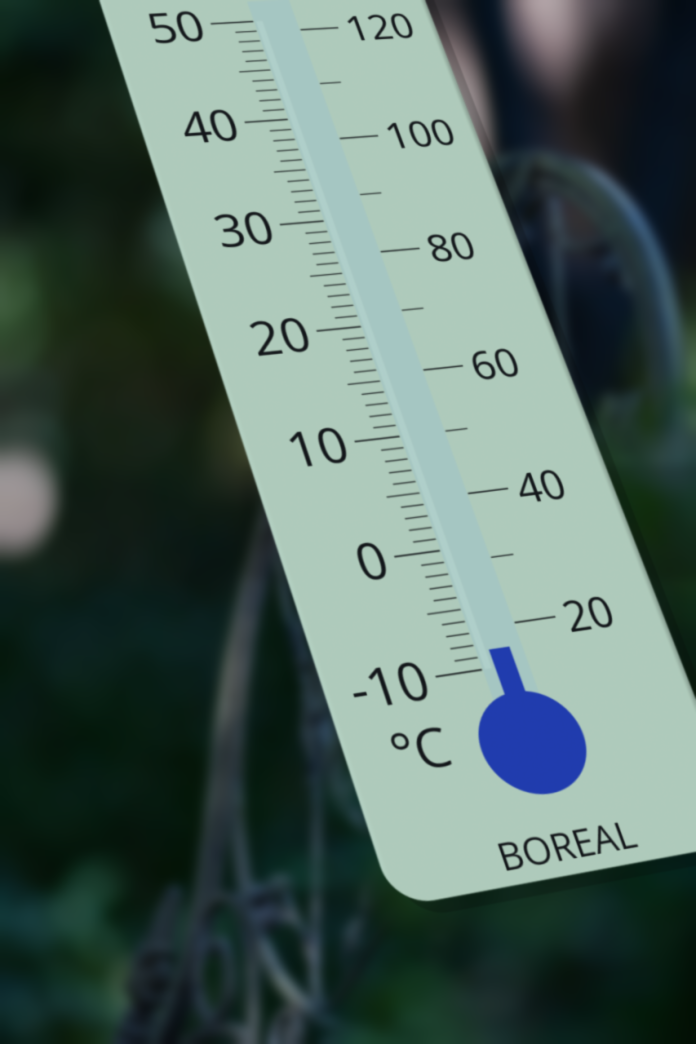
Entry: **-8.5** °C
